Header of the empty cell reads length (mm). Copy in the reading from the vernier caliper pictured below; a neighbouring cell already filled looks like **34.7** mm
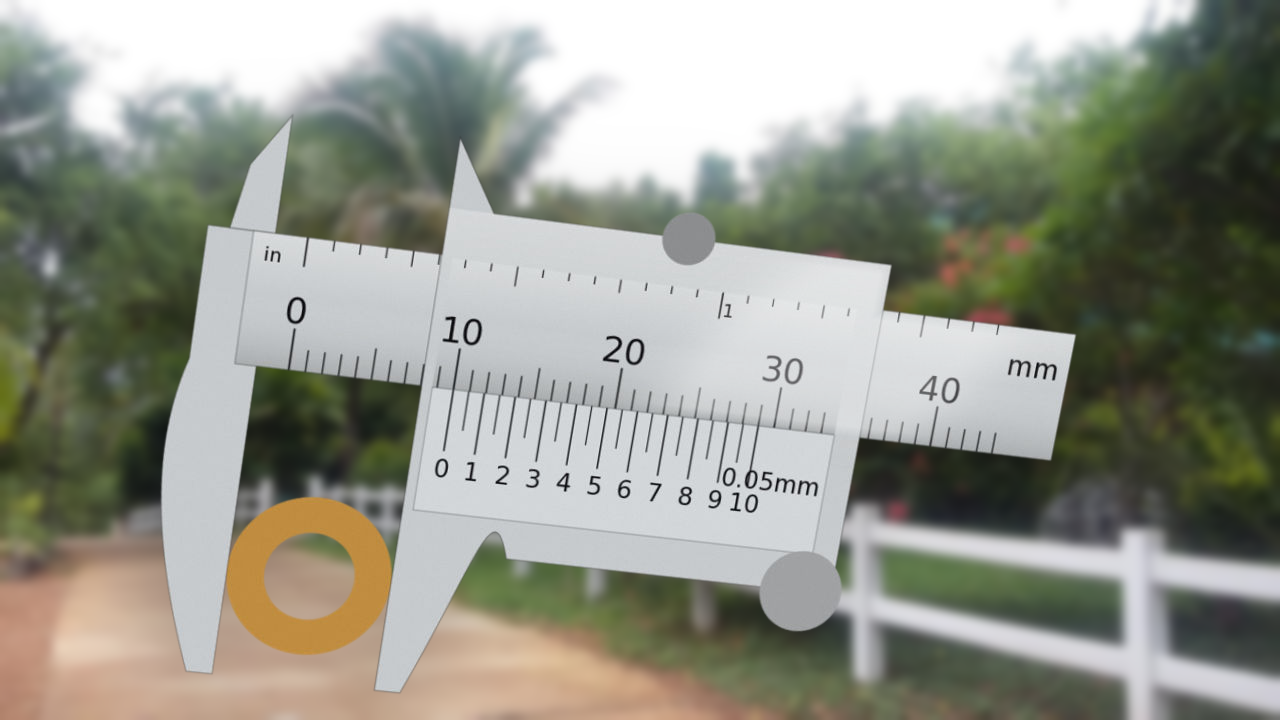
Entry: **10.0** mm
